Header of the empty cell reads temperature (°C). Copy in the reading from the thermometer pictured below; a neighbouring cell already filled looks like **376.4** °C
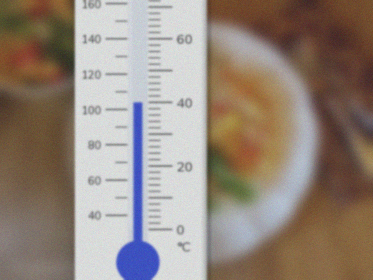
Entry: **40** °C
